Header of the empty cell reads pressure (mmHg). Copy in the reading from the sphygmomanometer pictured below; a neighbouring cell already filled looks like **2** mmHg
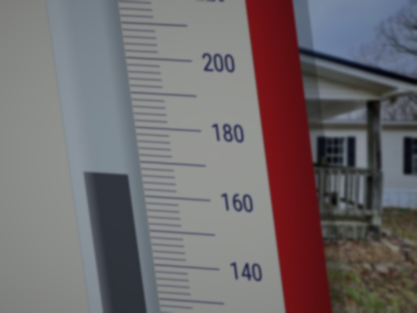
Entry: **166** mmHg
